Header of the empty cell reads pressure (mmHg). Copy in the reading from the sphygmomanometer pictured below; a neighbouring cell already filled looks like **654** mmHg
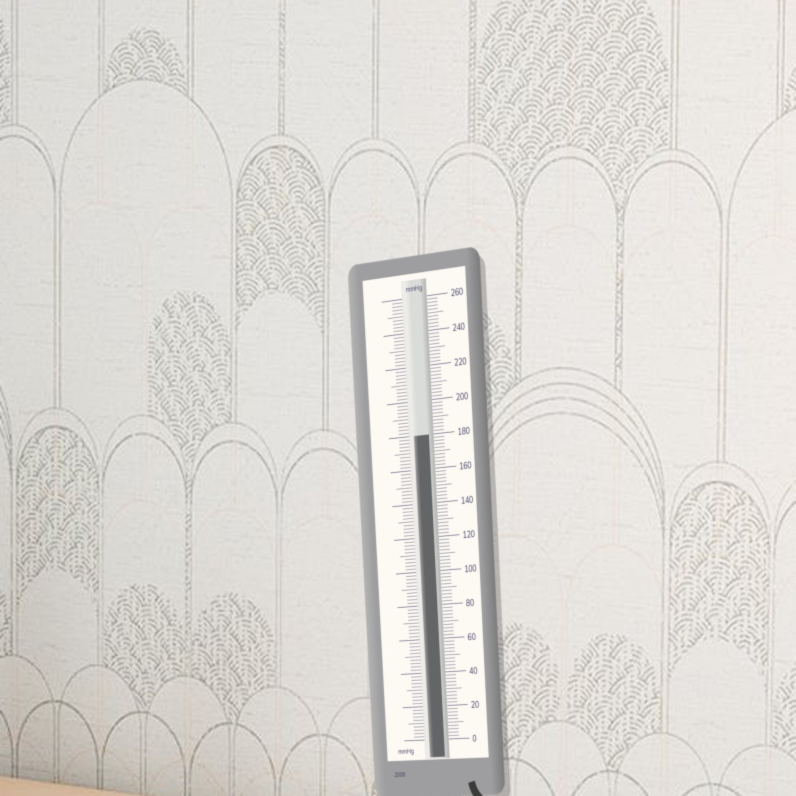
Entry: **180** mmHg
